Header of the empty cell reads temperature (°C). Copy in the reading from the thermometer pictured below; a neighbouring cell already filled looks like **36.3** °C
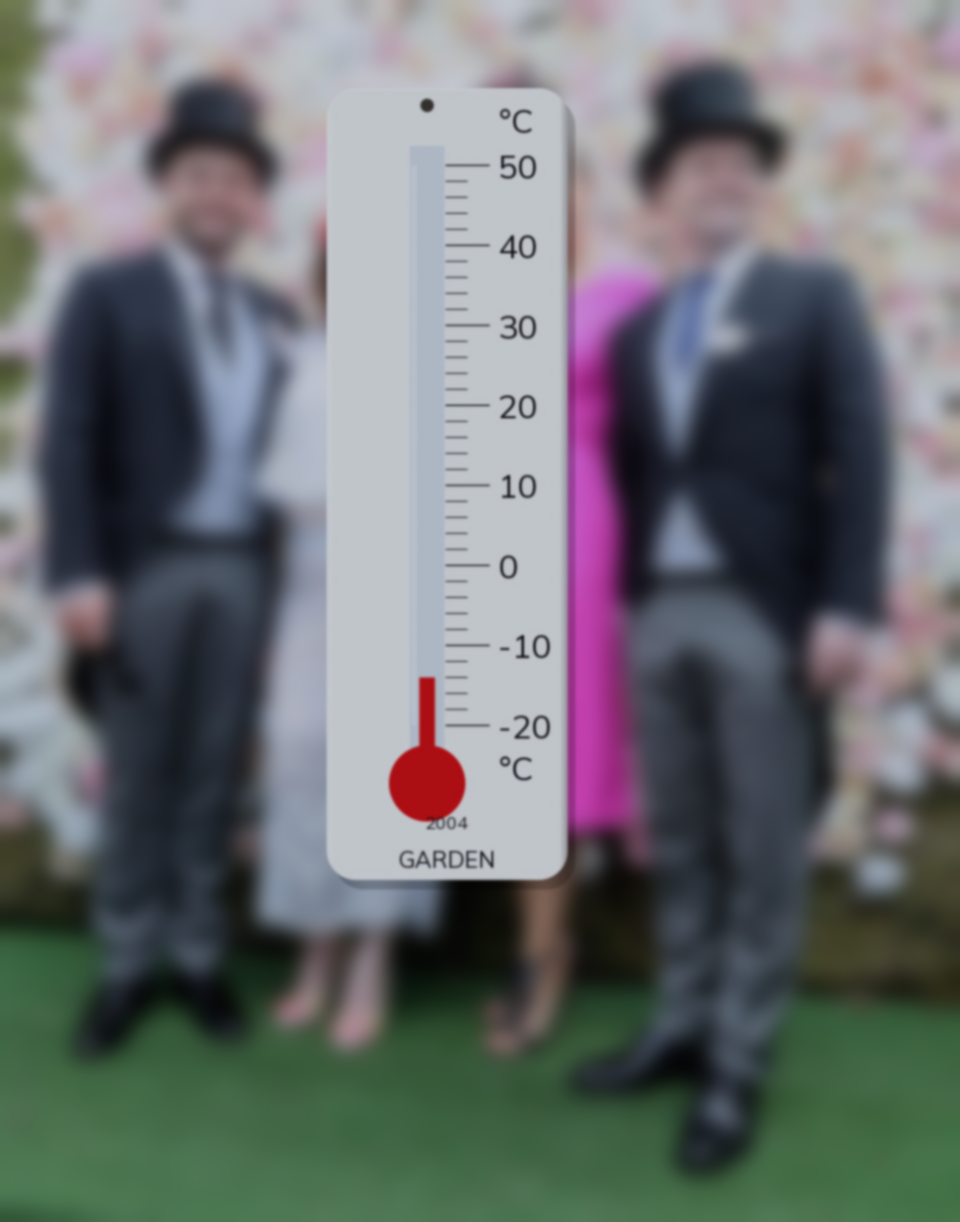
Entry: **-14** °C
